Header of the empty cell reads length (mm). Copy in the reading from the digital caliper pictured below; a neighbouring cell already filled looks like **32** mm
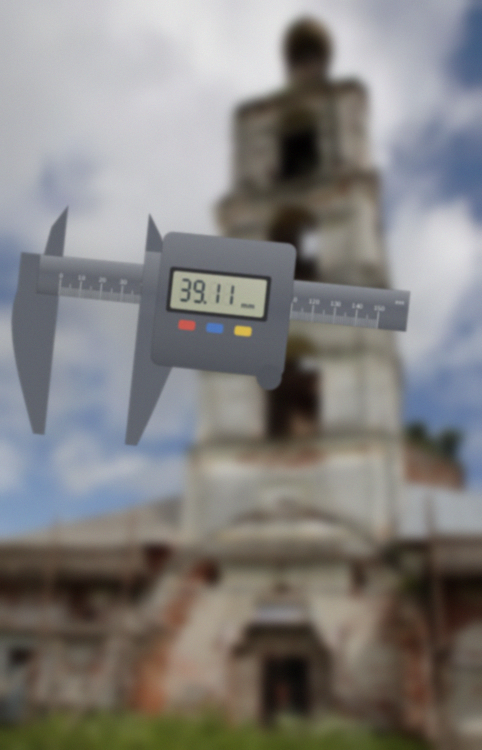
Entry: **39.11** mm
